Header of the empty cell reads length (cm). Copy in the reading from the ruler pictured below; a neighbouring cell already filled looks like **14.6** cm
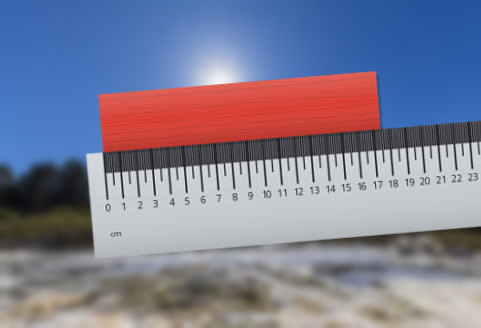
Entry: **17.5** cm
